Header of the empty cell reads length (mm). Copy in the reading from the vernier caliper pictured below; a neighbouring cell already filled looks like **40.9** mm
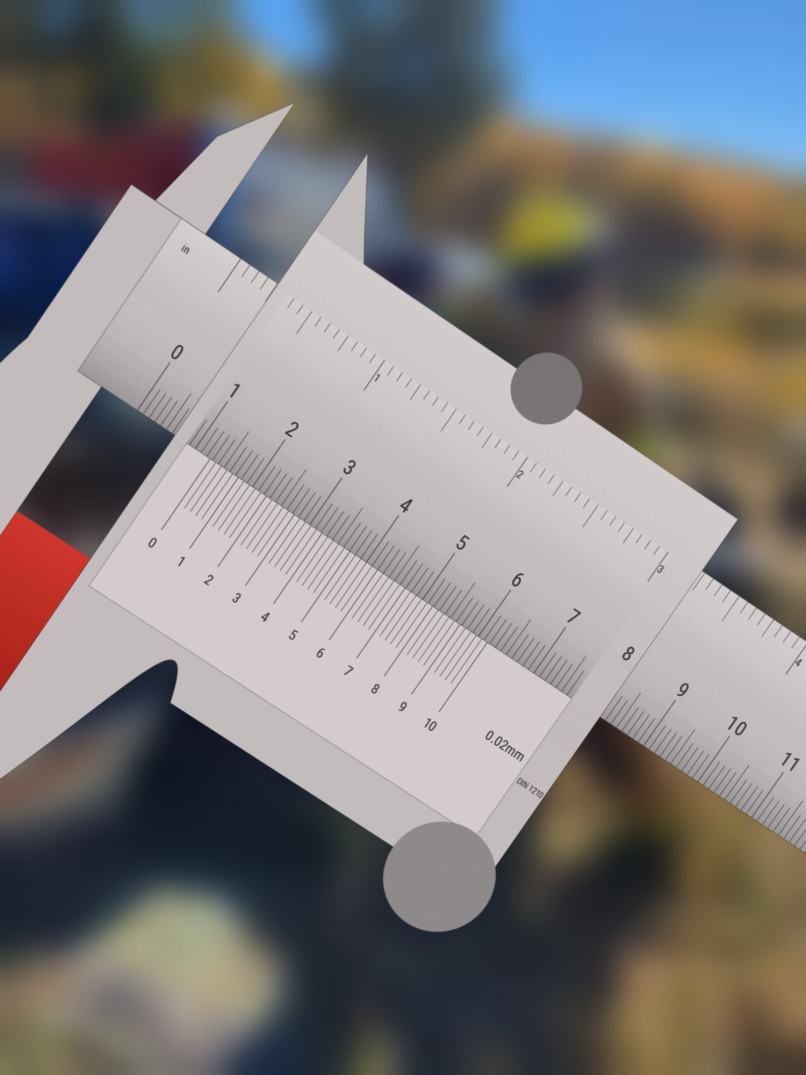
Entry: **12.6** mm
